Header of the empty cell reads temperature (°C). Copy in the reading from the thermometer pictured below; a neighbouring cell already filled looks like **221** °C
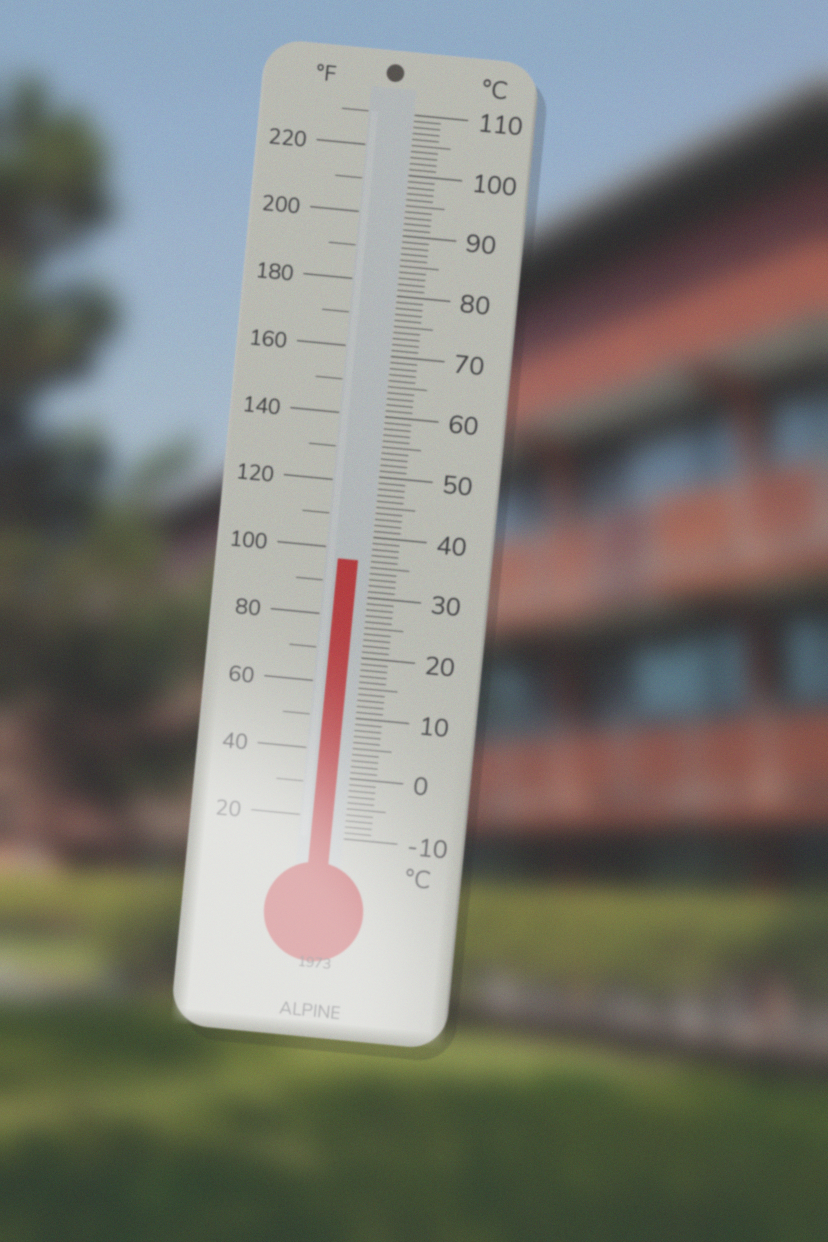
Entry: **36** °C
